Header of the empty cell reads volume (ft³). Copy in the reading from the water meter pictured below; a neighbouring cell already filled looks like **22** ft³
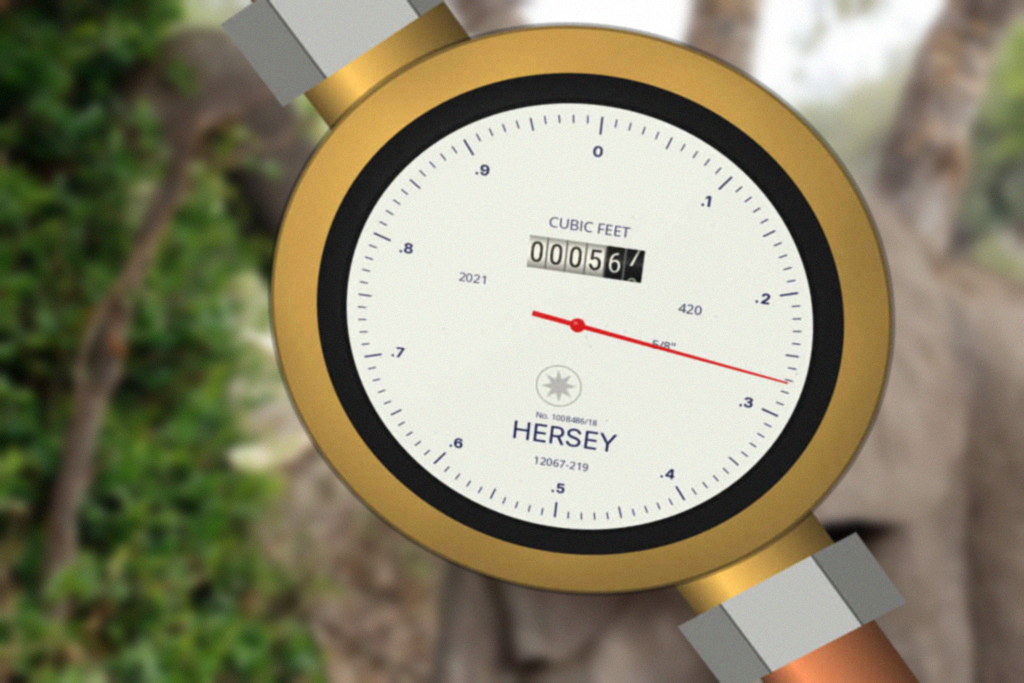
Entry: **567.27** ft³
